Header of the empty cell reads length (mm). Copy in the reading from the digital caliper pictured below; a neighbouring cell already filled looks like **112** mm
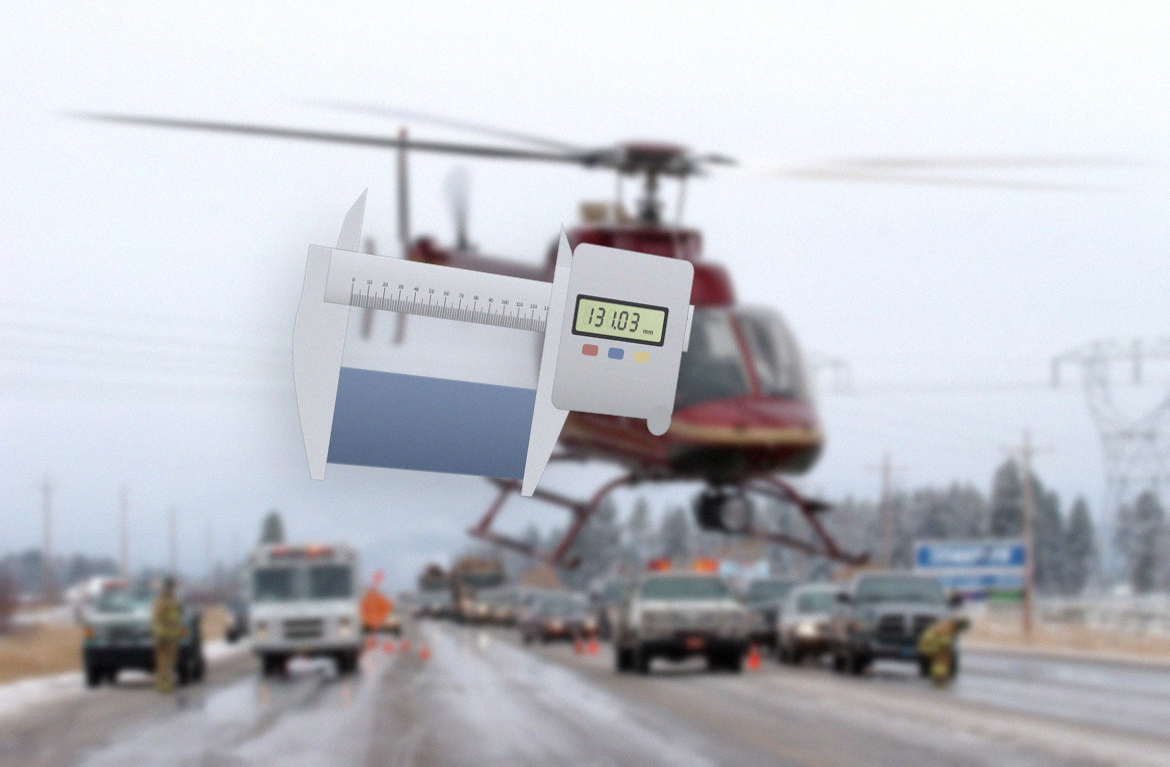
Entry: **131.03** mm
